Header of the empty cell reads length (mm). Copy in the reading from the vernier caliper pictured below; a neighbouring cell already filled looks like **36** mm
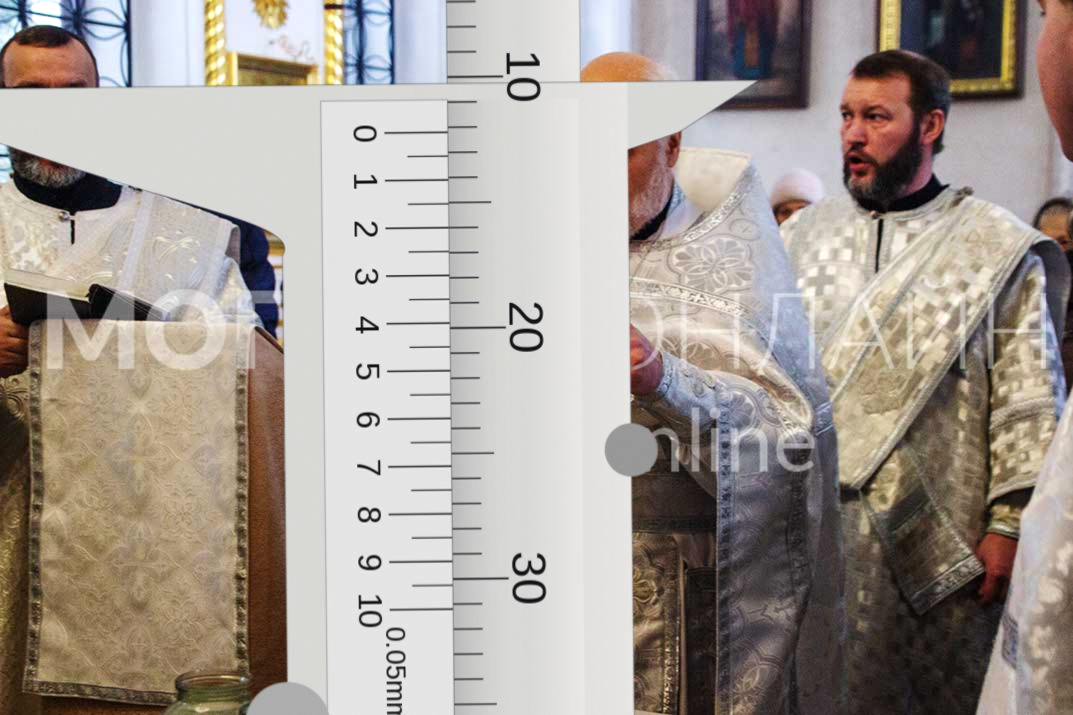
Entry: **12.2** mm
